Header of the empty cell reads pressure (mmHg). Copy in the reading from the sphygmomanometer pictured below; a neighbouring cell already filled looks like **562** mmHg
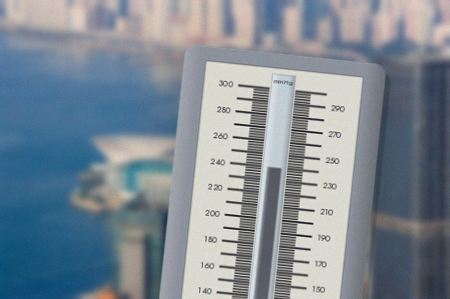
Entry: **240** mmHg
